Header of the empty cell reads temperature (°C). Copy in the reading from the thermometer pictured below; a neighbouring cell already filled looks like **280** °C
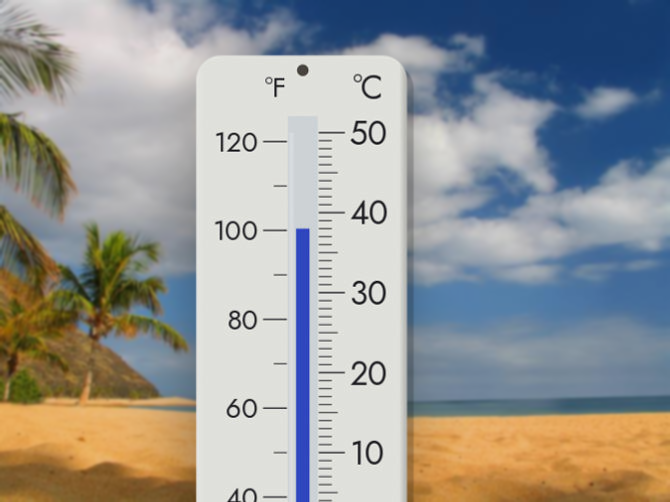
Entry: **38** °C
